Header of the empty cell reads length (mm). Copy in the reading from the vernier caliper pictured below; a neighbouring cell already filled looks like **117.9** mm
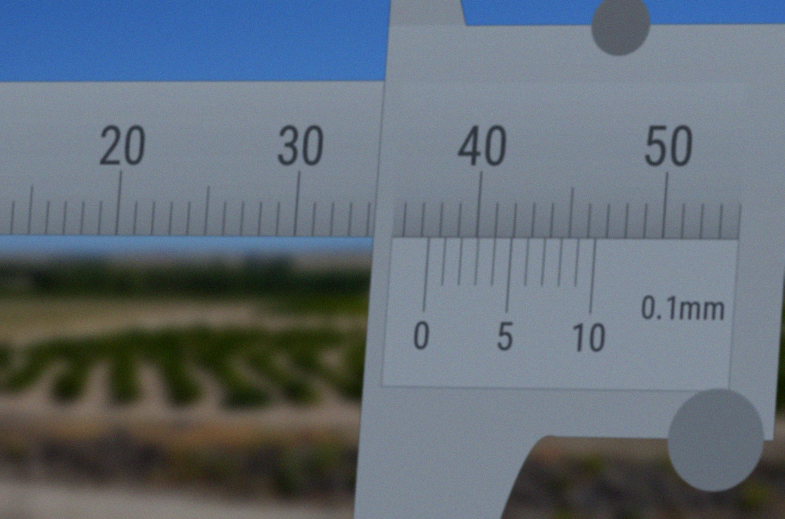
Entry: **37.4** mm
